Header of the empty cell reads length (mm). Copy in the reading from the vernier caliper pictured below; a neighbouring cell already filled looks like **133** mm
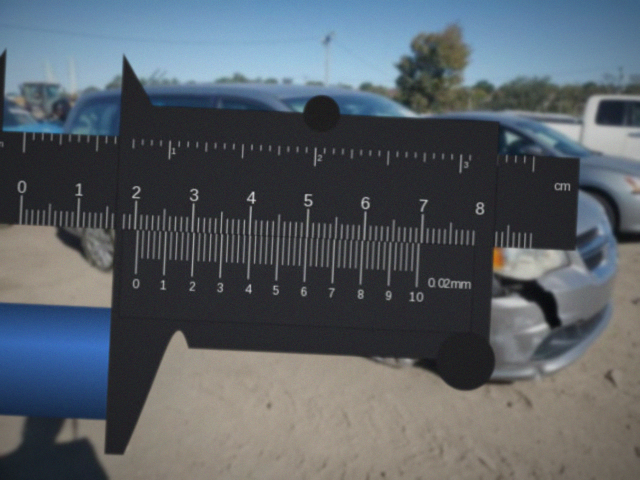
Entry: **20.5** mm
